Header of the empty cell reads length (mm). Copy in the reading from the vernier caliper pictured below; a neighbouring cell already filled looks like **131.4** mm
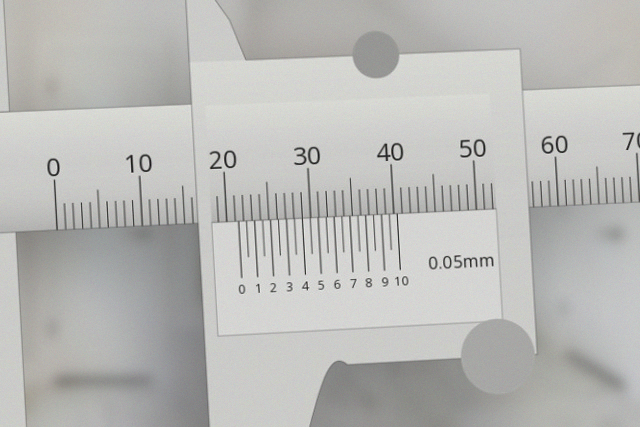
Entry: **21.4** mm
